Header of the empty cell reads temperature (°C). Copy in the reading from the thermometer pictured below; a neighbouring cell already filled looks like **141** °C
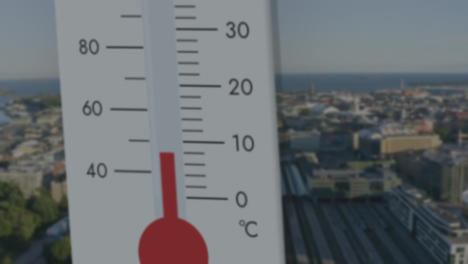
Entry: **8** °C
